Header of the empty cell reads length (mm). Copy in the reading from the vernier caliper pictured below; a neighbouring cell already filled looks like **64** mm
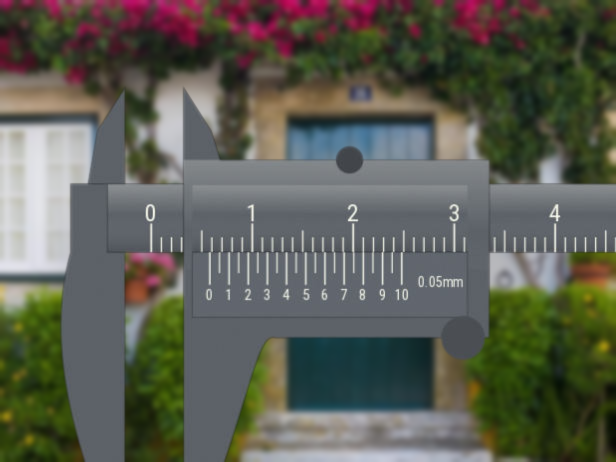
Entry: **5.8** mm
